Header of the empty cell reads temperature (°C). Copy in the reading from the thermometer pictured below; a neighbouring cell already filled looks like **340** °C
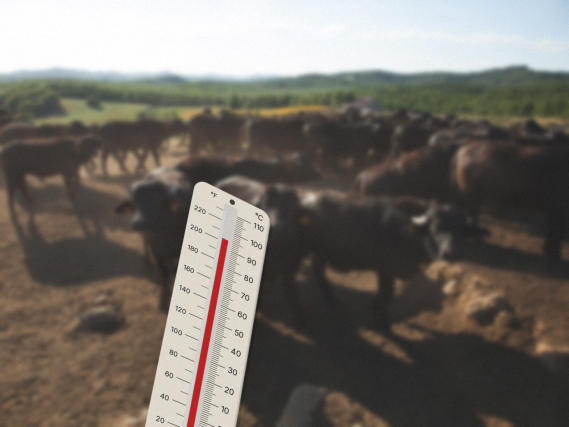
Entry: **95** °C
